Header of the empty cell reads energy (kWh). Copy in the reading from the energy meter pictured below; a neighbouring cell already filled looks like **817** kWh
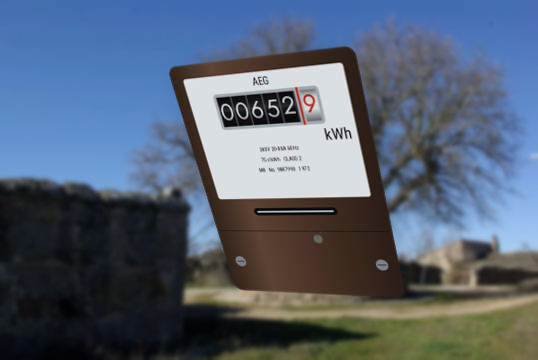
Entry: **652.9** kWh
